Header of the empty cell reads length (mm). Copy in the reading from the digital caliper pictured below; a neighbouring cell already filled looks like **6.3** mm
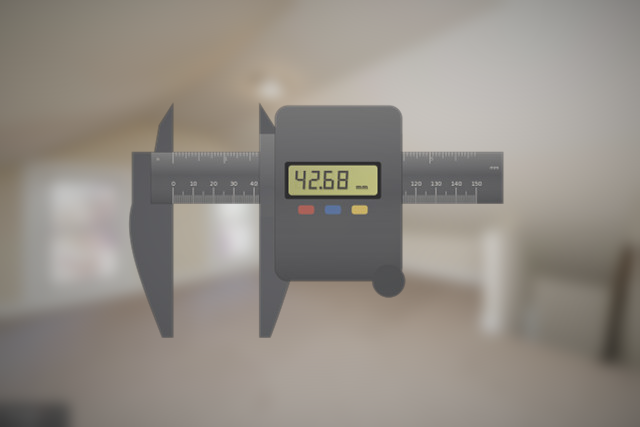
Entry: **42.68** mm
